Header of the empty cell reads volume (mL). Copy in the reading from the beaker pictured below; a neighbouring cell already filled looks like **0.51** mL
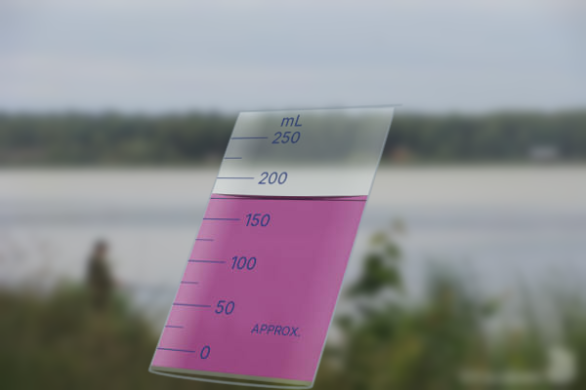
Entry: **175** mL
